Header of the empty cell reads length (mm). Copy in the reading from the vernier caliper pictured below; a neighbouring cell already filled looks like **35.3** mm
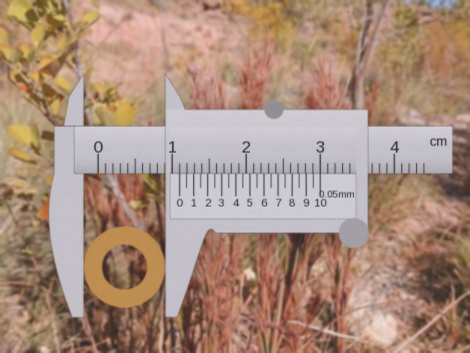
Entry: **11.0** mm
